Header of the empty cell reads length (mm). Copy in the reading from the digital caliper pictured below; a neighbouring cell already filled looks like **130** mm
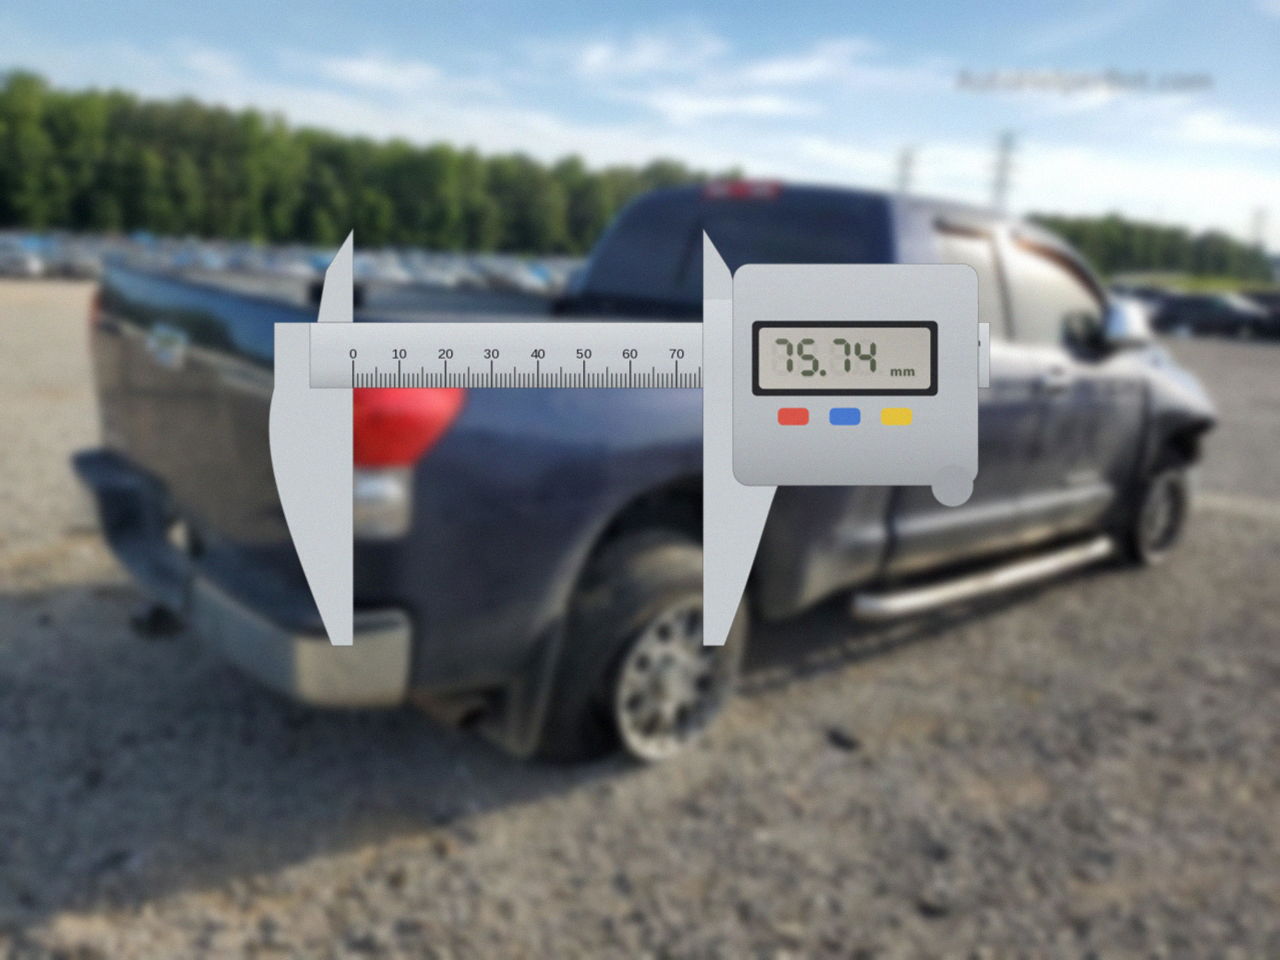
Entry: **75.74** mm
